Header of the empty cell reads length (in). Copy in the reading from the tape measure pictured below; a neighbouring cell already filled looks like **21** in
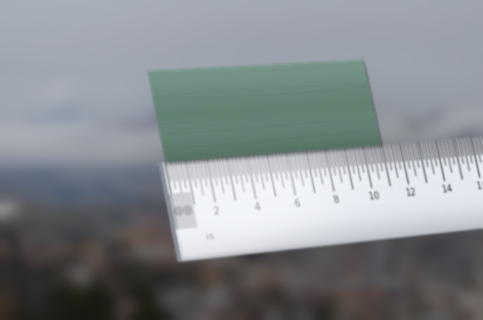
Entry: **11** in
